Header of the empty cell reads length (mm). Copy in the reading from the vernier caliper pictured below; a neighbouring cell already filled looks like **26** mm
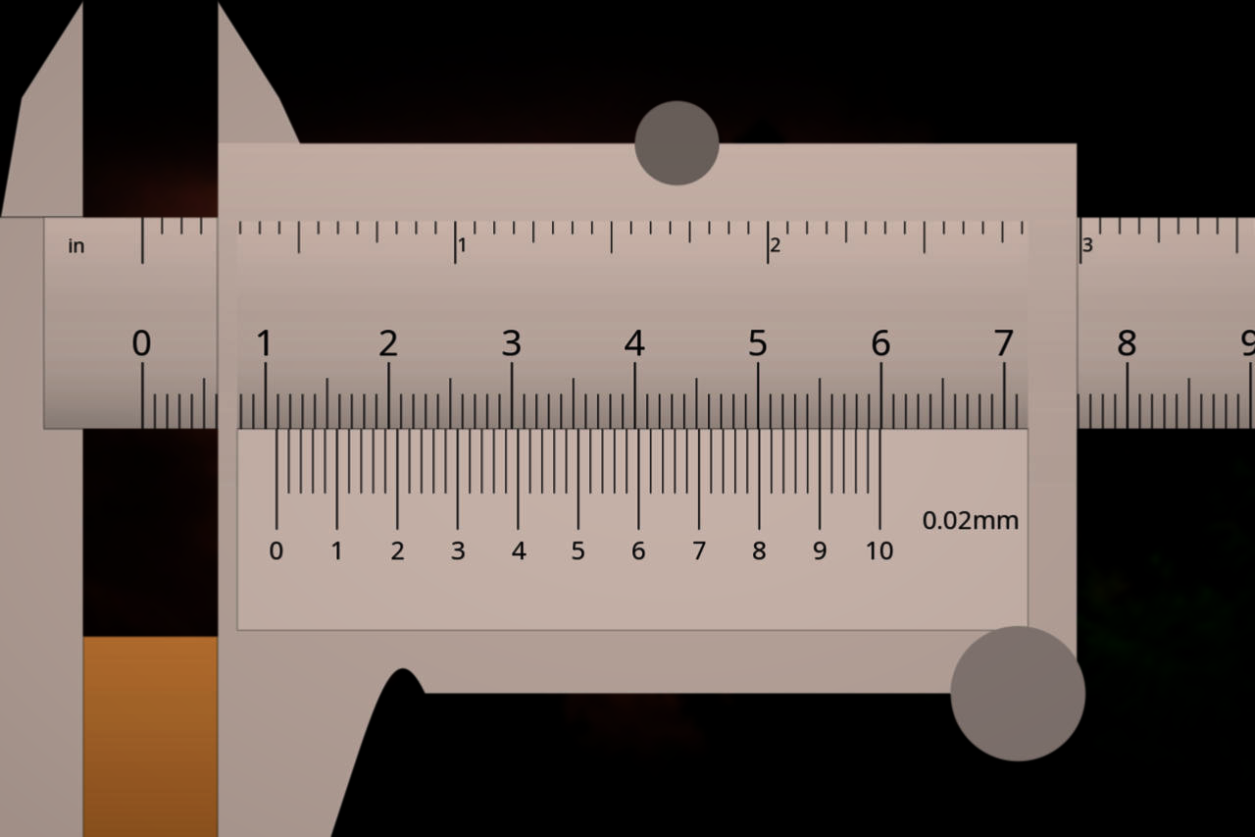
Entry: **10.9** mm
